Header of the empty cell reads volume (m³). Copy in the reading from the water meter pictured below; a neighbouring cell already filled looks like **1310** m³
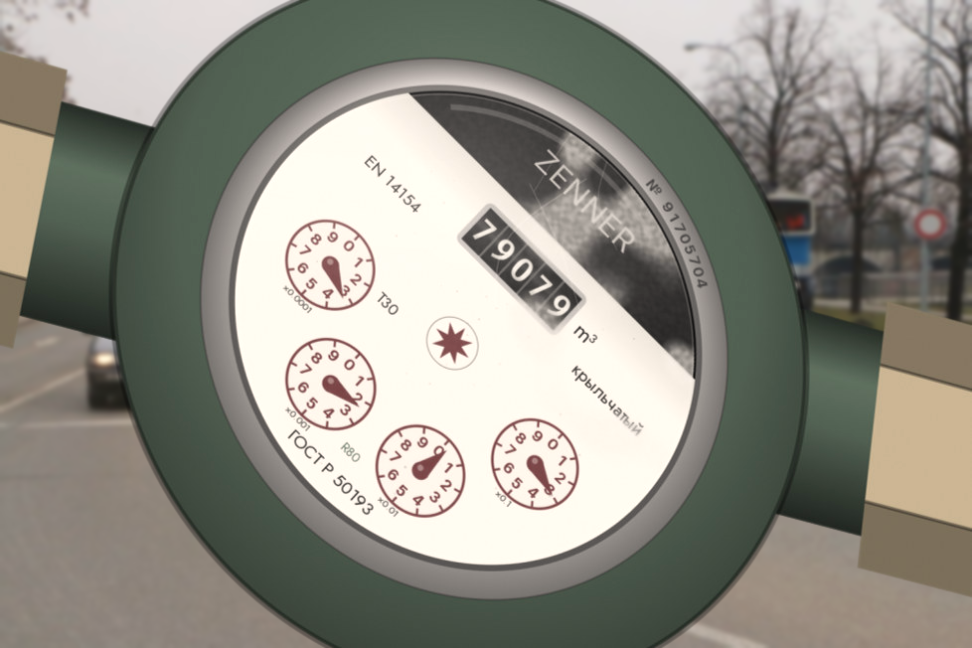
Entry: **79079.3023** m³
